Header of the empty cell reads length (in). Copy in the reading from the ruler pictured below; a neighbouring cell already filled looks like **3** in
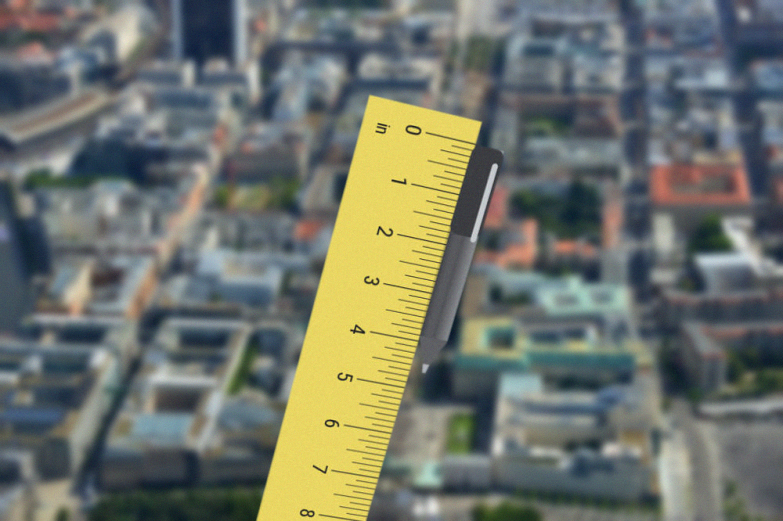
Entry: **4.625** in
